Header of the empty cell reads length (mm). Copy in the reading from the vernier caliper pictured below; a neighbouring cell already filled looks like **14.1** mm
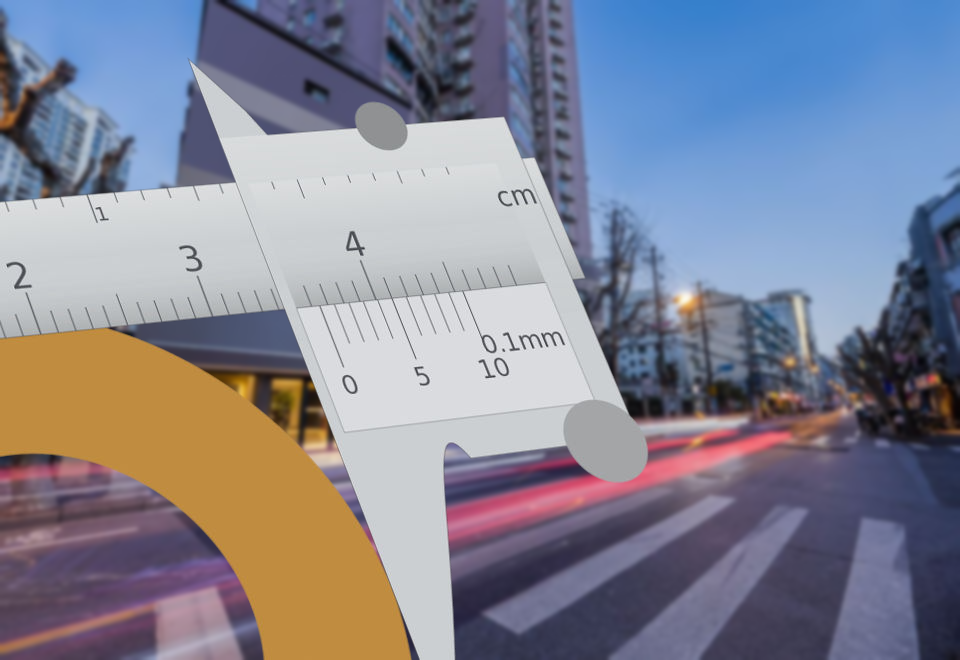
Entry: **36.5** mm
